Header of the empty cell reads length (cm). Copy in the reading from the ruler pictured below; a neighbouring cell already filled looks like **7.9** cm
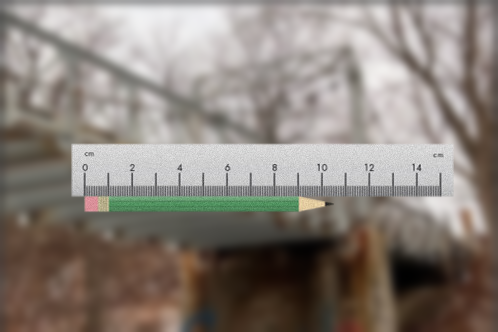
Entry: **10.5** cm
